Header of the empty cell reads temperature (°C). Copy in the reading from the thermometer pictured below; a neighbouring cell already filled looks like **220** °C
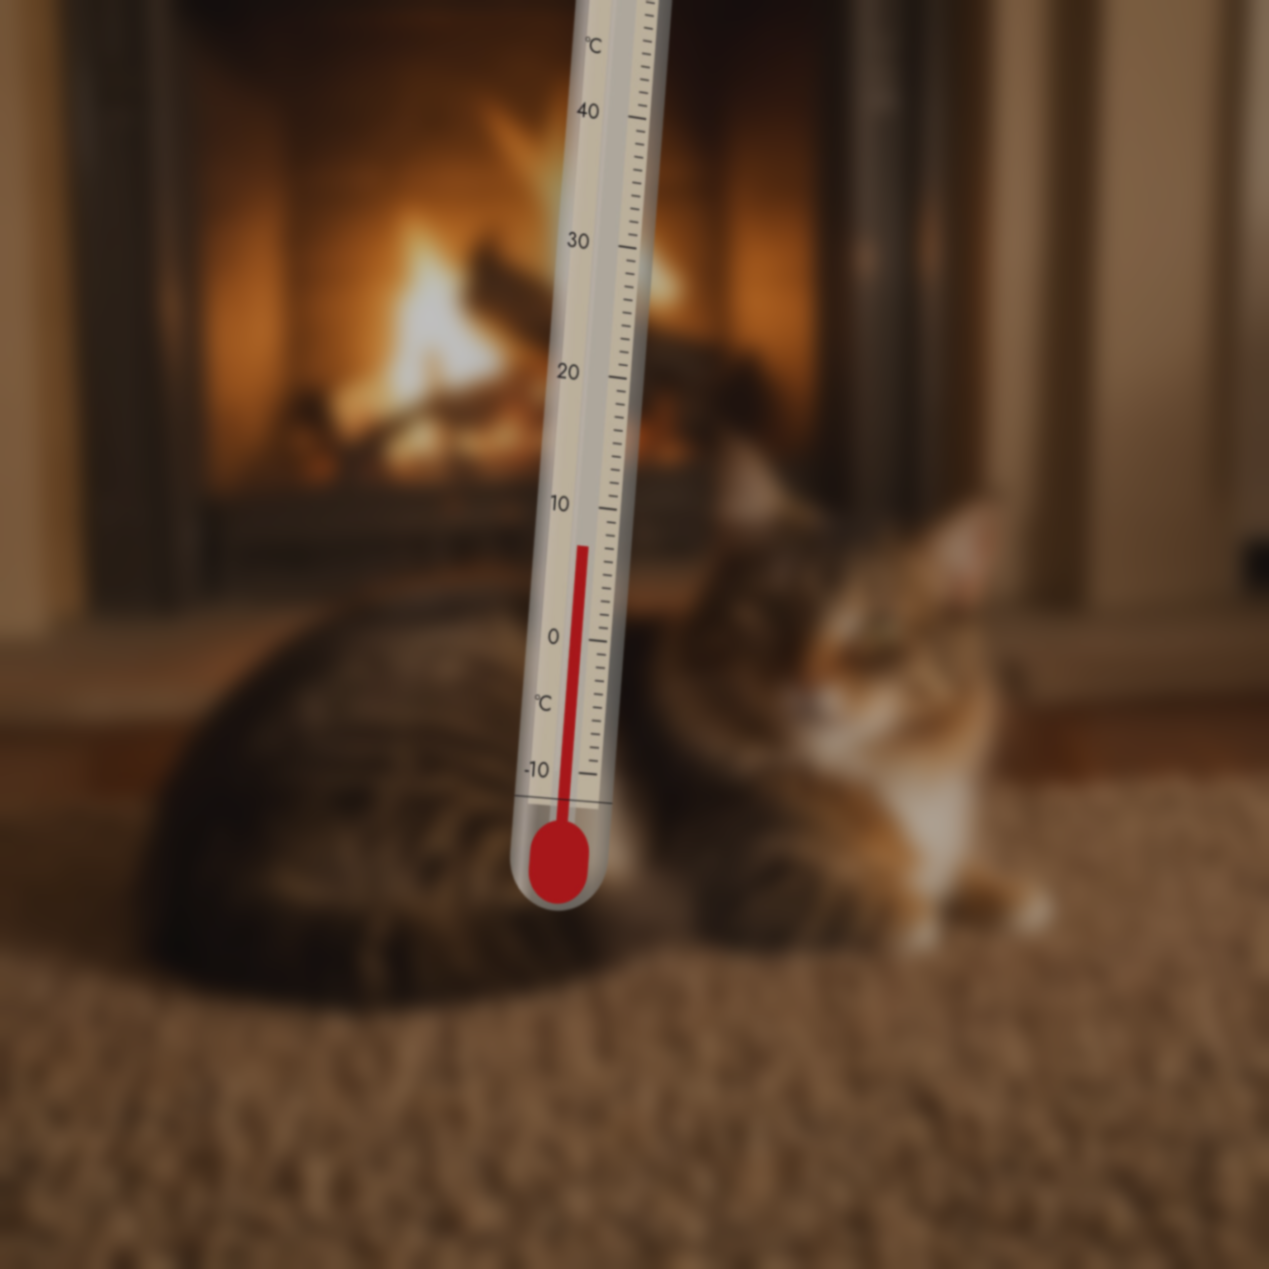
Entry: **7** °C
